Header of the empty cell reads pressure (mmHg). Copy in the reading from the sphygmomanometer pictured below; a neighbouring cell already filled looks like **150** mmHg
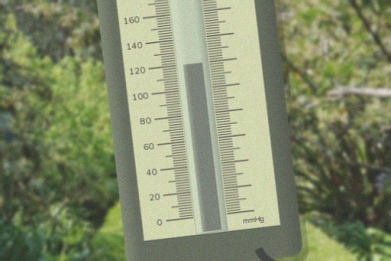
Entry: **120** mmHg
